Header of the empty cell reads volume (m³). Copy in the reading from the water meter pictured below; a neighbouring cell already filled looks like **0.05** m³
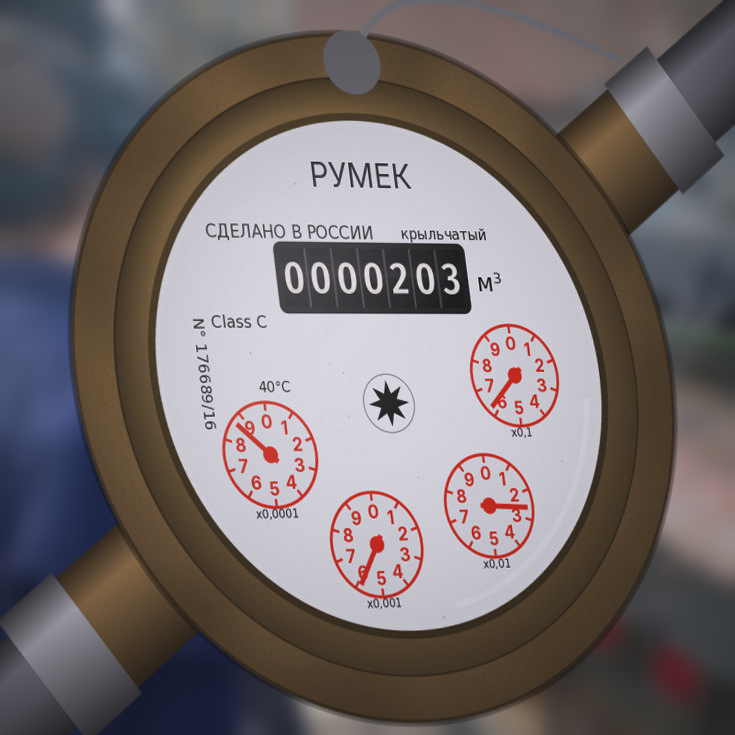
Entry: **203.6258** m³
